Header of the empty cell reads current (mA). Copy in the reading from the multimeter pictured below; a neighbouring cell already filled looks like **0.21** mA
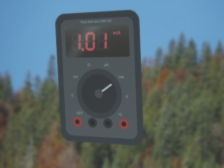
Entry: **1.01** mA
